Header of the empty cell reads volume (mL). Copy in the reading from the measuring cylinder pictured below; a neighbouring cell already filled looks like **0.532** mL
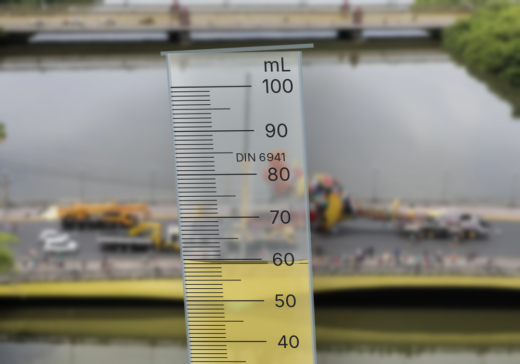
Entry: **59** mL
